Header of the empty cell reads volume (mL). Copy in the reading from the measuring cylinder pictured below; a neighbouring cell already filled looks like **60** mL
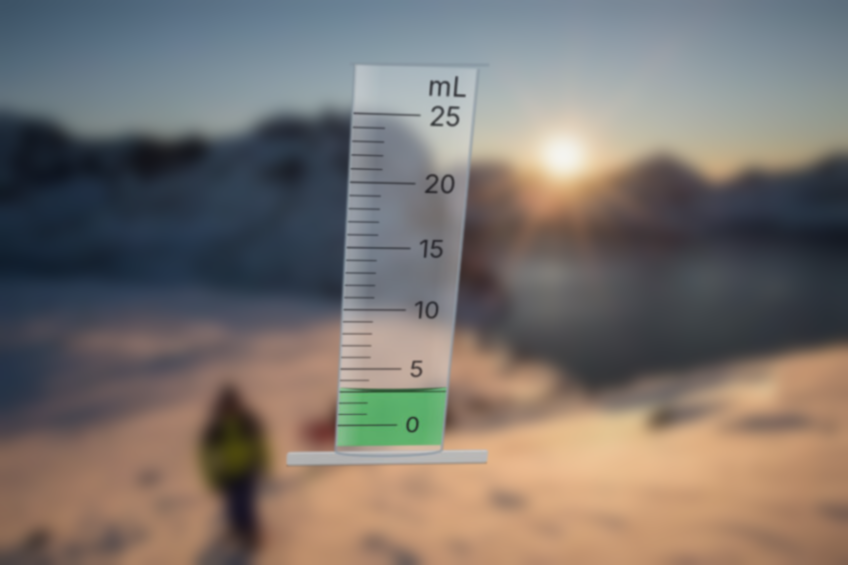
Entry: **3** mL
